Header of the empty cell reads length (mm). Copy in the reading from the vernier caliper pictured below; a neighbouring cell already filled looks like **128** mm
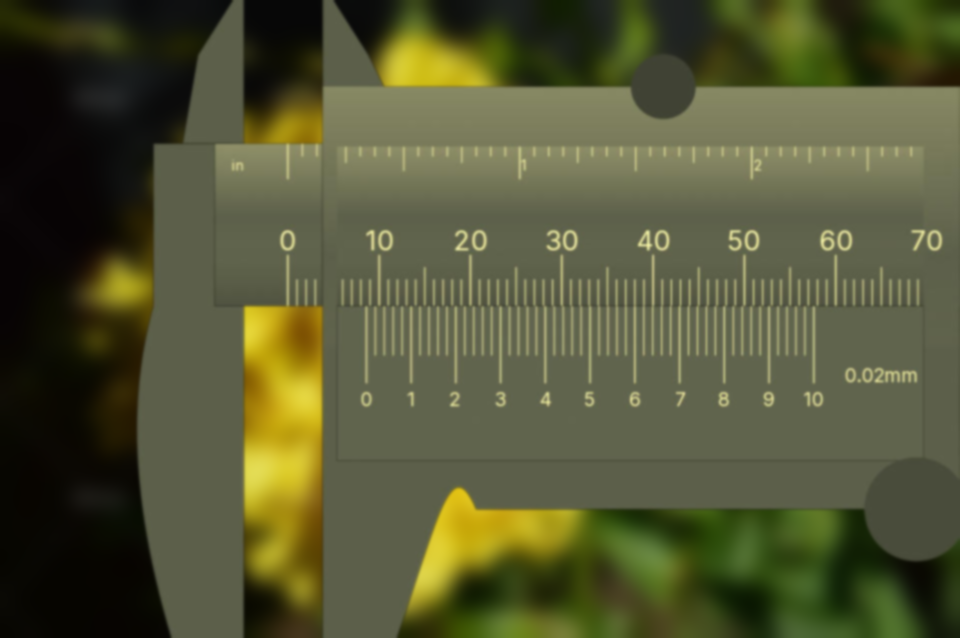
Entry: **8.6** mm
